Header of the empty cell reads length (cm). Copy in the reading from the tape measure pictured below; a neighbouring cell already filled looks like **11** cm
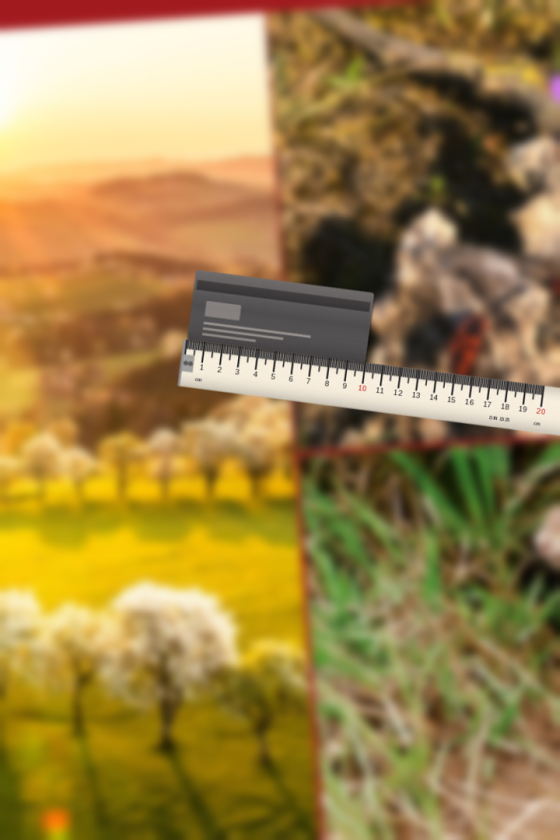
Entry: **10** cm
